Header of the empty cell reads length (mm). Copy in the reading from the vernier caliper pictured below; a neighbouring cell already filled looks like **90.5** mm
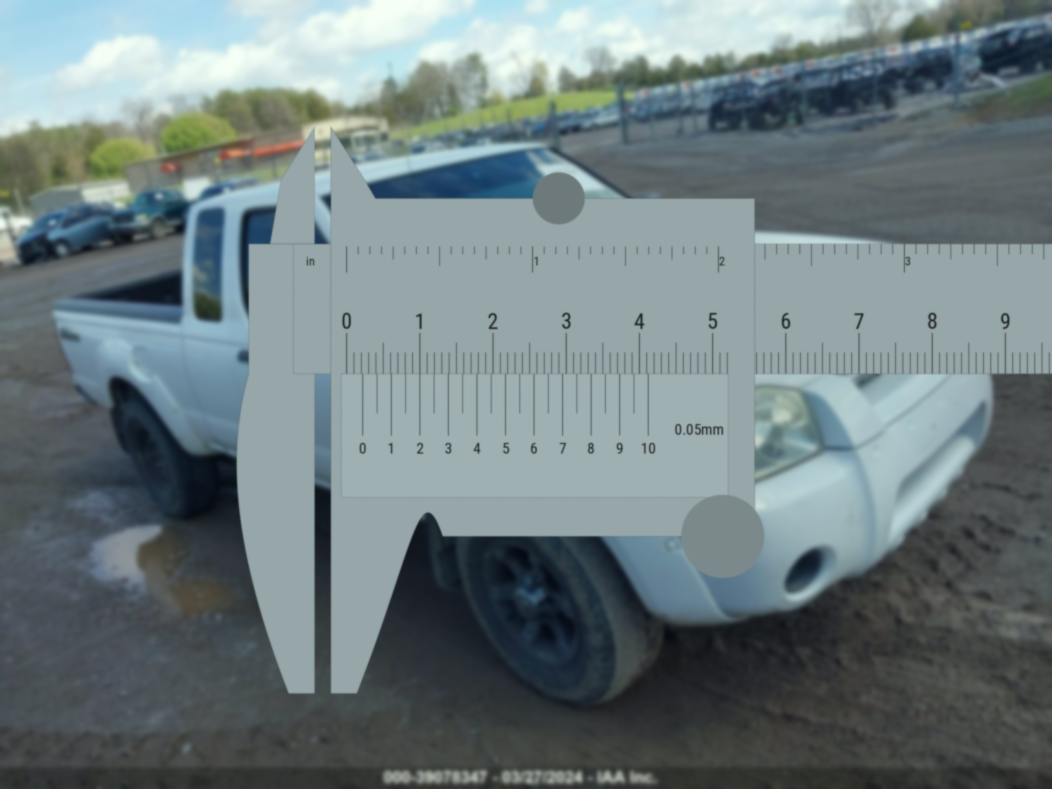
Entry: **2.2** mm
